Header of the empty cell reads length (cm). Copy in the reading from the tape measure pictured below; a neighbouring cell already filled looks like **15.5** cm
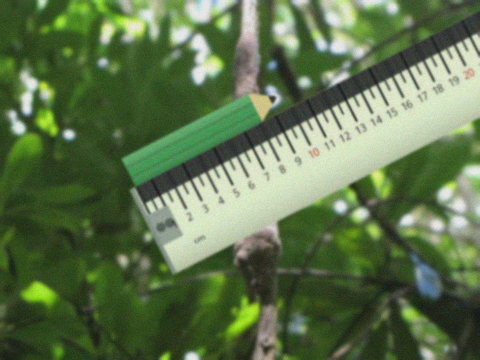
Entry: **9.5** cm
